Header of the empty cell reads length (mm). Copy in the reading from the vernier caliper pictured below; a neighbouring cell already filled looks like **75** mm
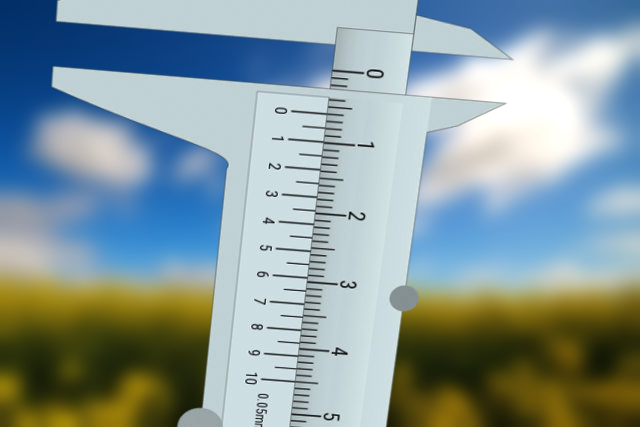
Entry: **6.0** mm
